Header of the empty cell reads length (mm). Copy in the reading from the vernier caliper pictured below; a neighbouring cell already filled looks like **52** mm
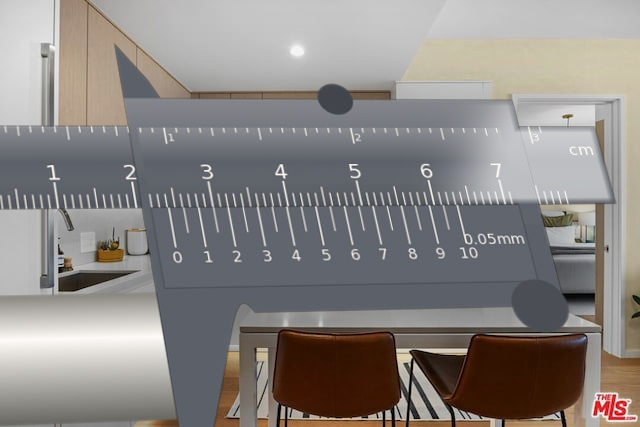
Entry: **24.2** mm
